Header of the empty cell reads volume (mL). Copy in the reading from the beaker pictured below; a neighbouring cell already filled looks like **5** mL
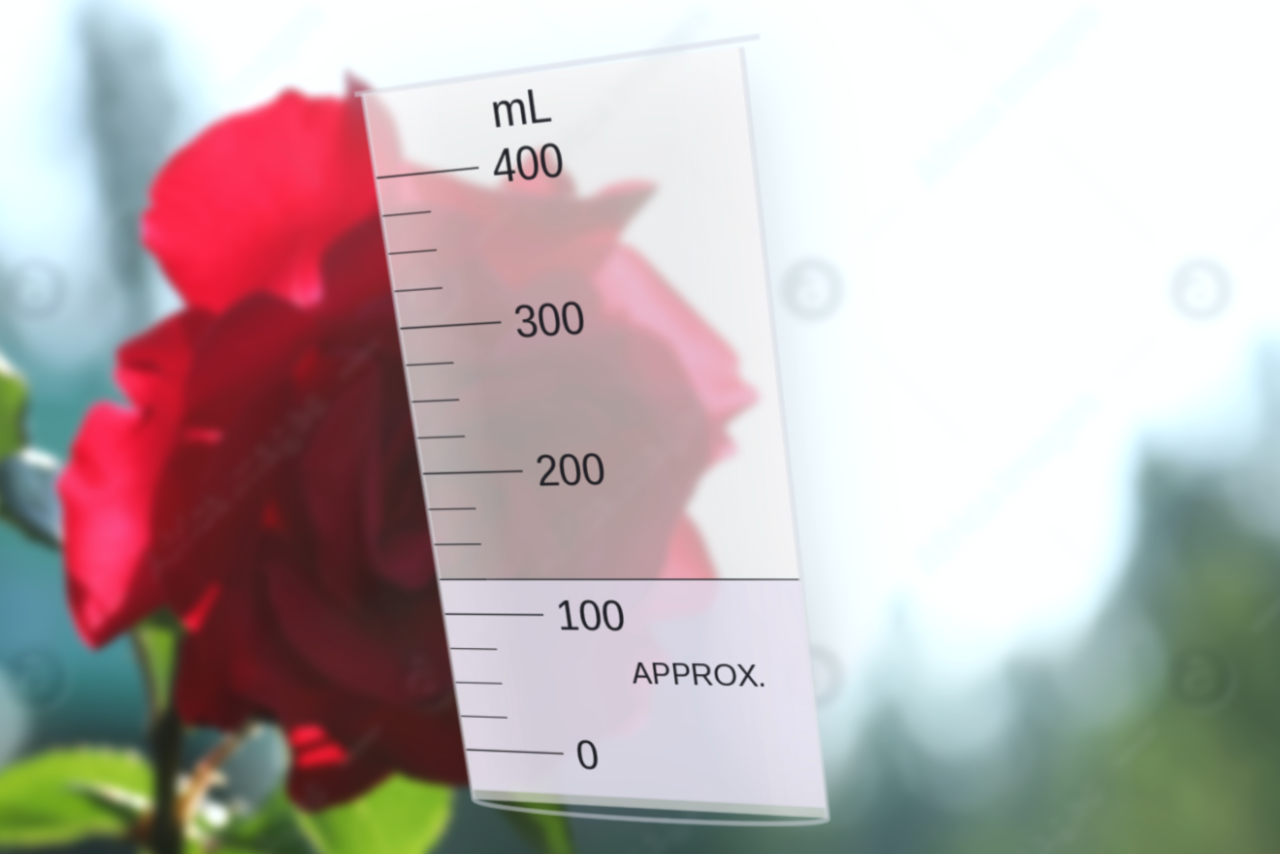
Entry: **125** mL
